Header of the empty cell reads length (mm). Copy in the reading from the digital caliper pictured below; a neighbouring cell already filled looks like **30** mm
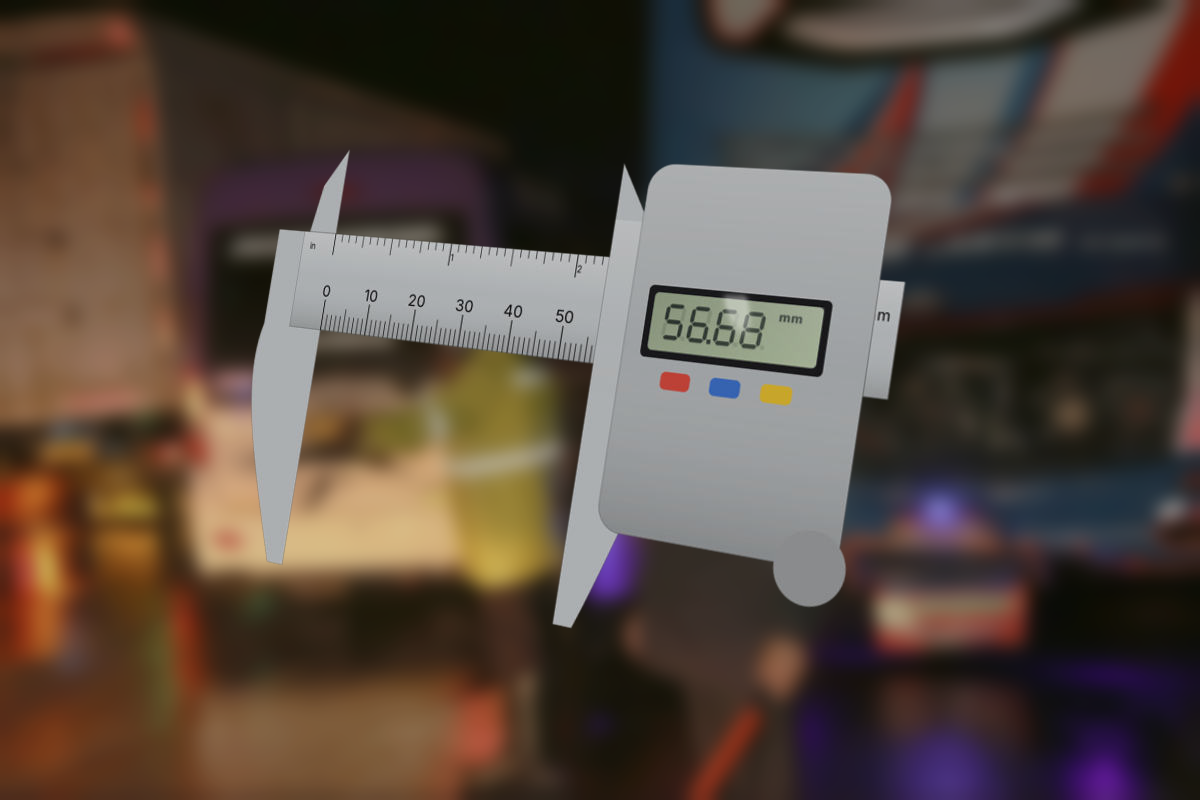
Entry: **56.68** mm
